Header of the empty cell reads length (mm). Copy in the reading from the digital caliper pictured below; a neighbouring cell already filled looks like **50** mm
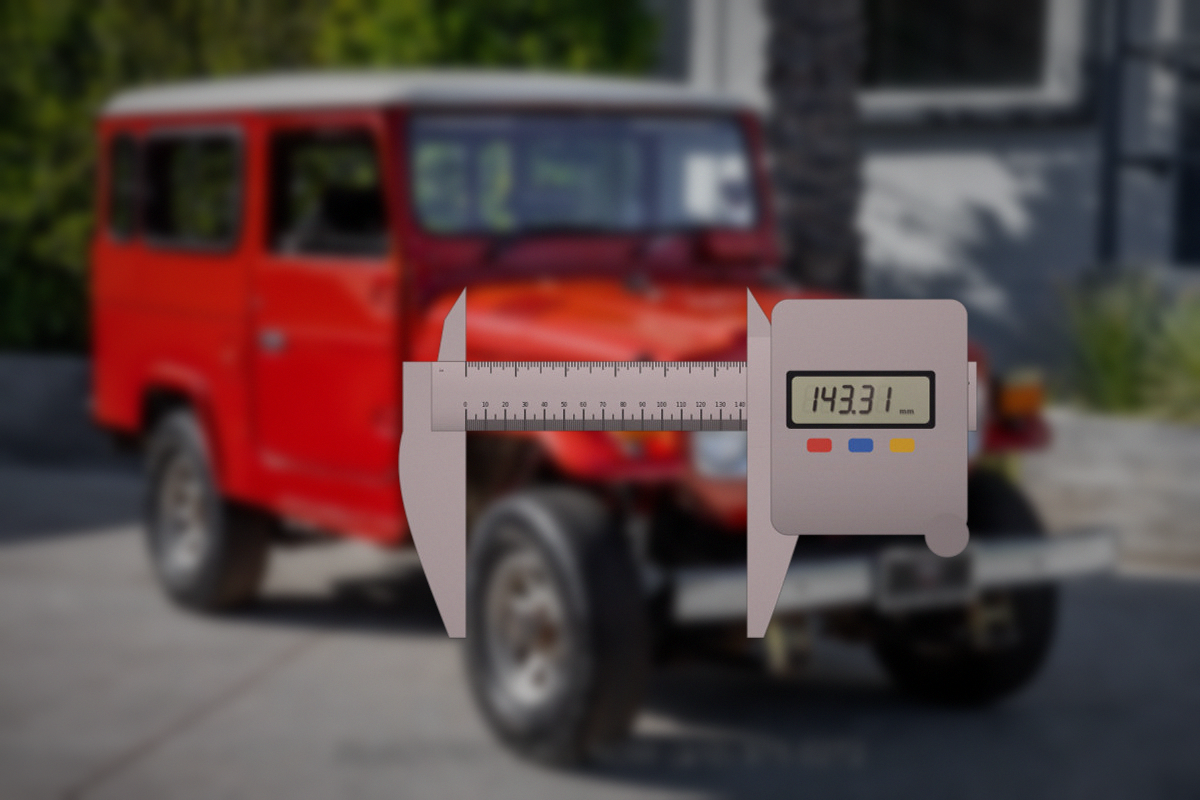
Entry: **143.31** mm
